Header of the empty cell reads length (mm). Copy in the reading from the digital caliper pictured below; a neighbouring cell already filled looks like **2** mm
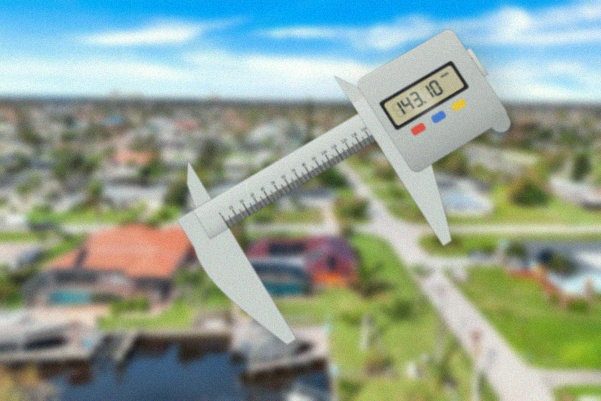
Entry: **143.10** mm
